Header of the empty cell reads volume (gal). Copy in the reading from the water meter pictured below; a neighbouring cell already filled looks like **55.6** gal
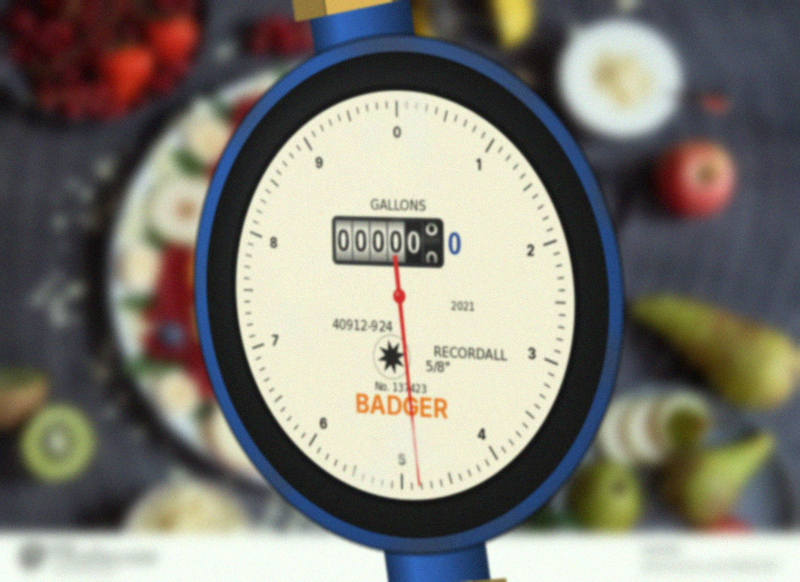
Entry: **84.8** gal
